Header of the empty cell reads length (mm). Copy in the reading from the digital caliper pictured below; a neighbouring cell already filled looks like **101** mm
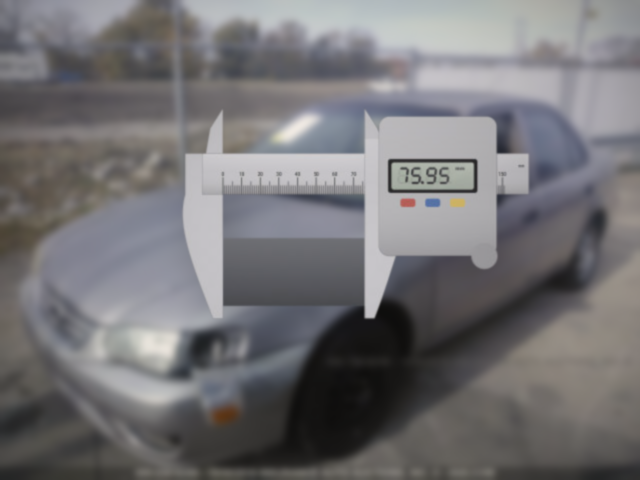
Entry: **75.95** mm
